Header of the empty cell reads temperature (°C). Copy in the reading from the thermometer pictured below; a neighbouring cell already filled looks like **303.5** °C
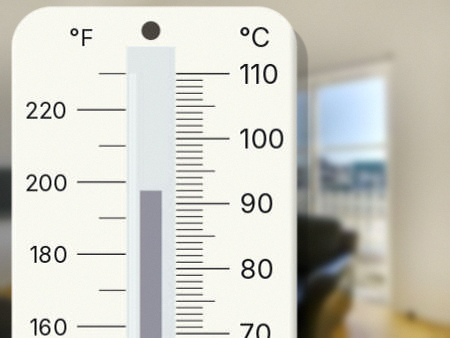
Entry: **92** °C
